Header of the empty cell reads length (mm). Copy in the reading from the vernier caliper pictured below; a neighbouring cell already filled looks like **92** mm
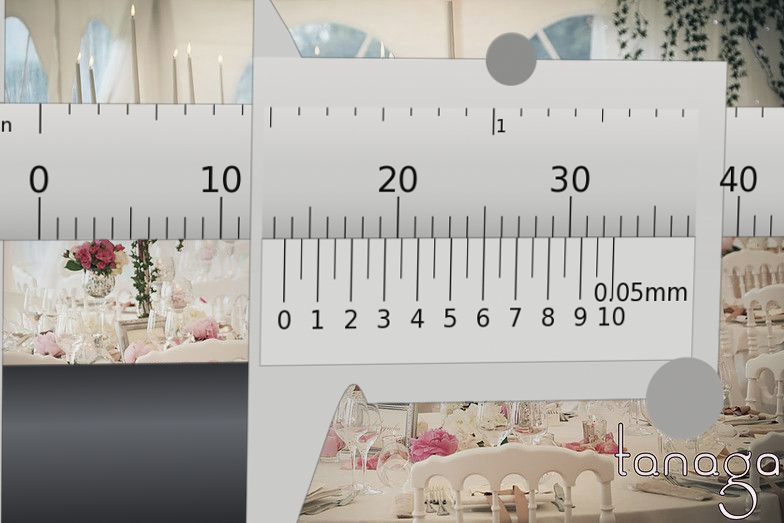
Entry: **13.6** mm
